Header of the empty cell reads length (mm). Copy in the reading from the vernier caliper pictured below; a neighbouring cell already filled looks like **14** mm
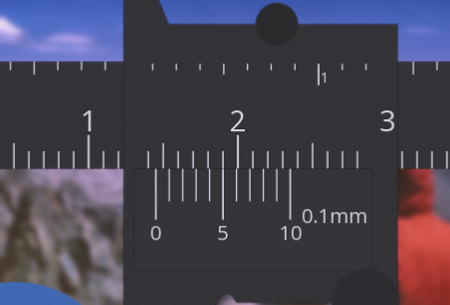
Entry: **14.5** mm
